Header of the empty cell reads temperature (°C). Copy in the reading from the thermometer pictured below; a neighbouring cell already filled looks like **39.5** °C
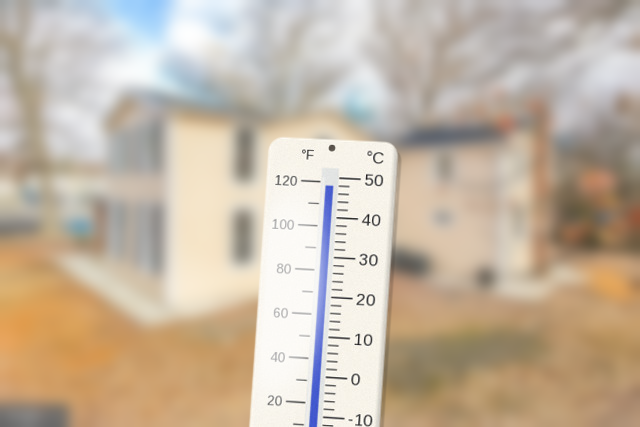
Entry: **48** °C
